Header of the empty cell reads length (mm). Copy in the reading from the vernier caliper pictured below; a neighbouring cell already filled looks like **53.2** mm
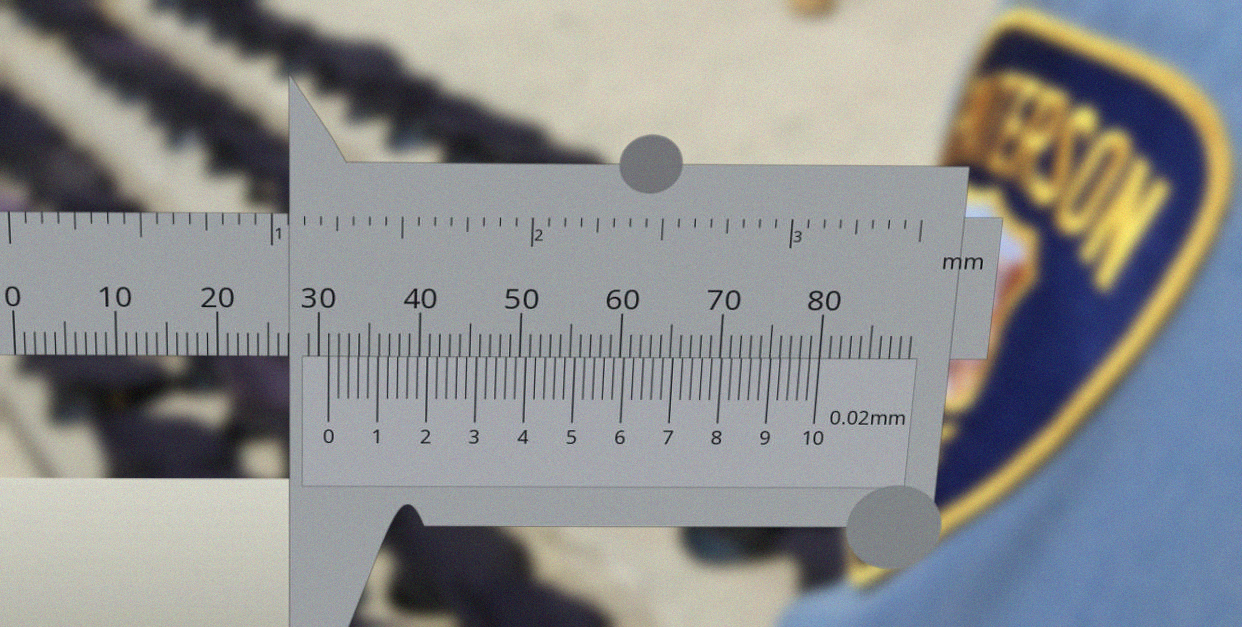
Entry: **31.0** mm
